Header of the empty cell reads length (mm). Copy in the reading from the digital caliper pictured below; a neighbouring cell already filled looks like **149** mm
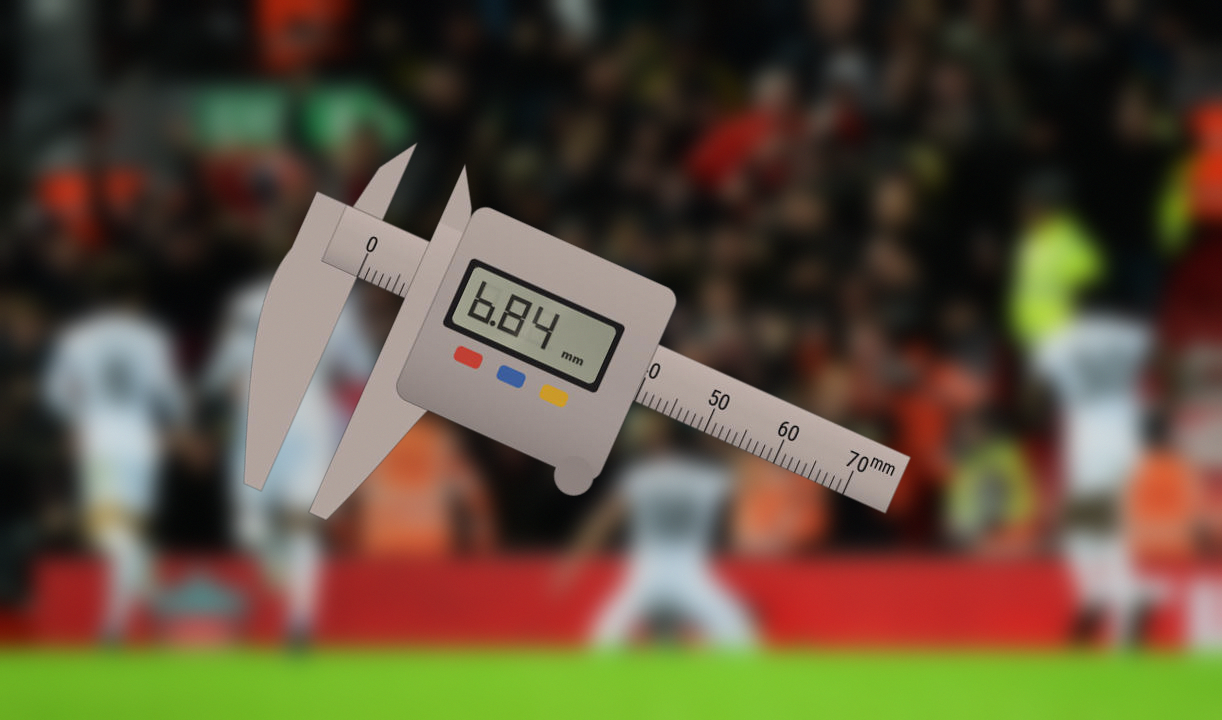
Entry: **6.84** mm
